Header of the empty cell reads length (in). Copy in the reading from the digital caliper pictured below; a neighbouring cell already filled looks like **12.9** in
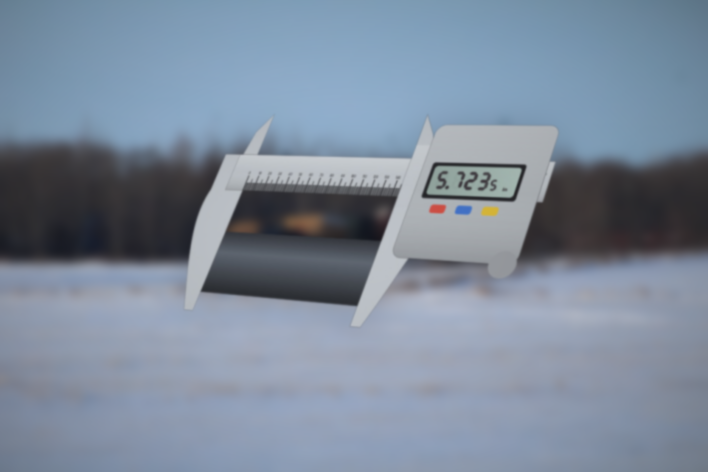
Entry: **5.7235** in
